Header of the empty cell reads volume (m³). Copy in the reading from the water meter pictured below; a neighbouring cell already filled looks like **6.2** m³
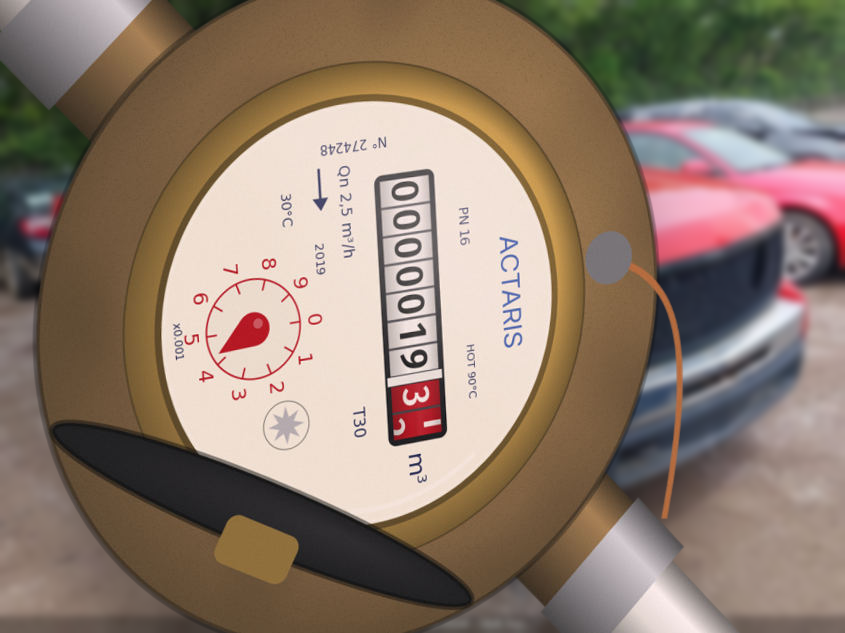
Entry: **19.314** m³
